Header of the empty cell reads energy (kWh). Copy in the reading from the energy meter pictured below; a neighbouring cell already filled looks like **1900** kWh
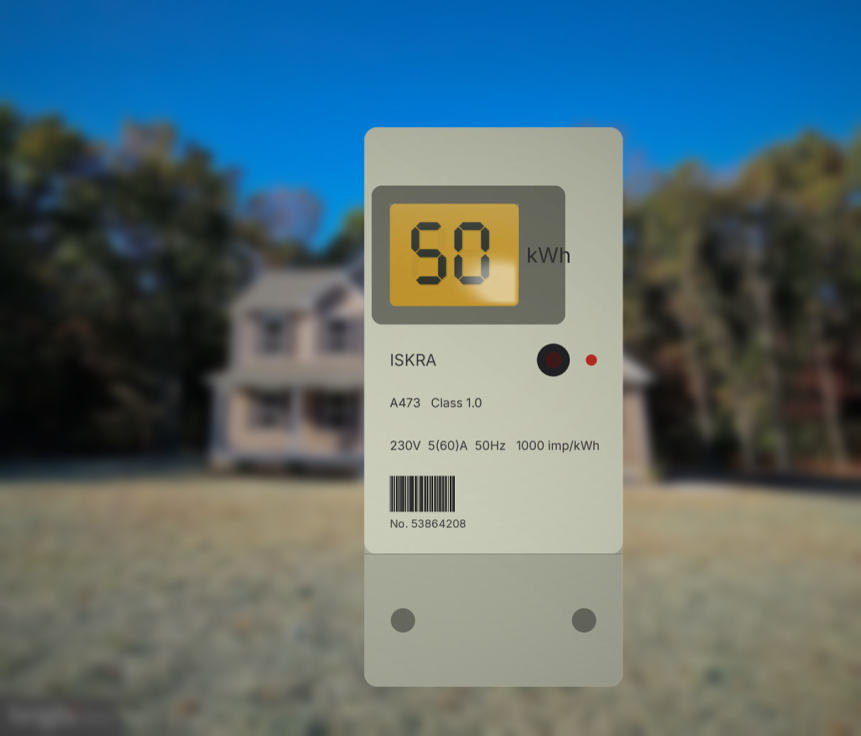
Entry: **50** kWh
